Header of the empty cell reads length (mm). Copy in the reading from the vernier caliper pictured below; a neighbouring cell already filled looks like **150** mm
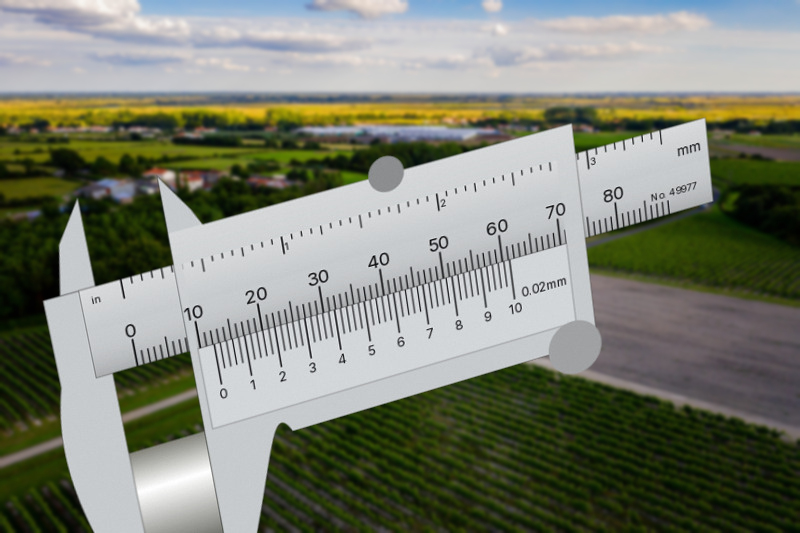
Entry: **12.2** mm
